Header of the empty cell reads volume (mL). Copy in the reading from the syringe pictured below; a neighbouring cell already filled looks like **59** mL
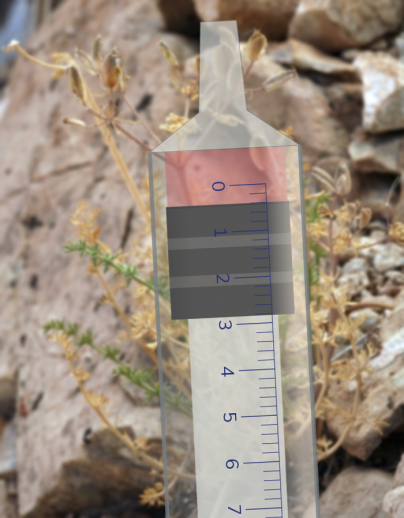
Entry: **0.4** mL
